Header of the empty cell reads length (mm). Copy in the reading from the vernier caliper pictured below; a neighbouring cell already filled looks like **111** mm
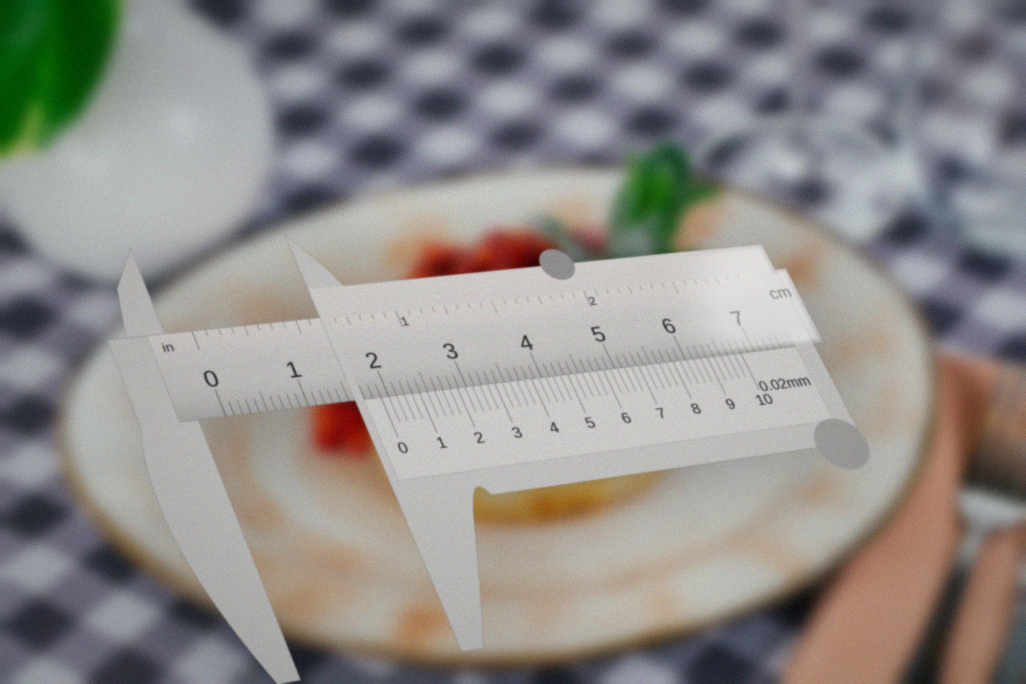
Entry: **19.0** mm
